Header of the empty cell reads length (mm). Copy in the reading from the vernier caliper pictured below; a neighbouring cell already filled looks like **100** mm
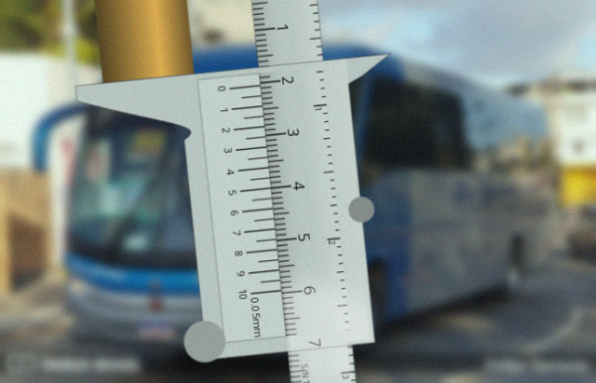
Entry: **20.5** mm
